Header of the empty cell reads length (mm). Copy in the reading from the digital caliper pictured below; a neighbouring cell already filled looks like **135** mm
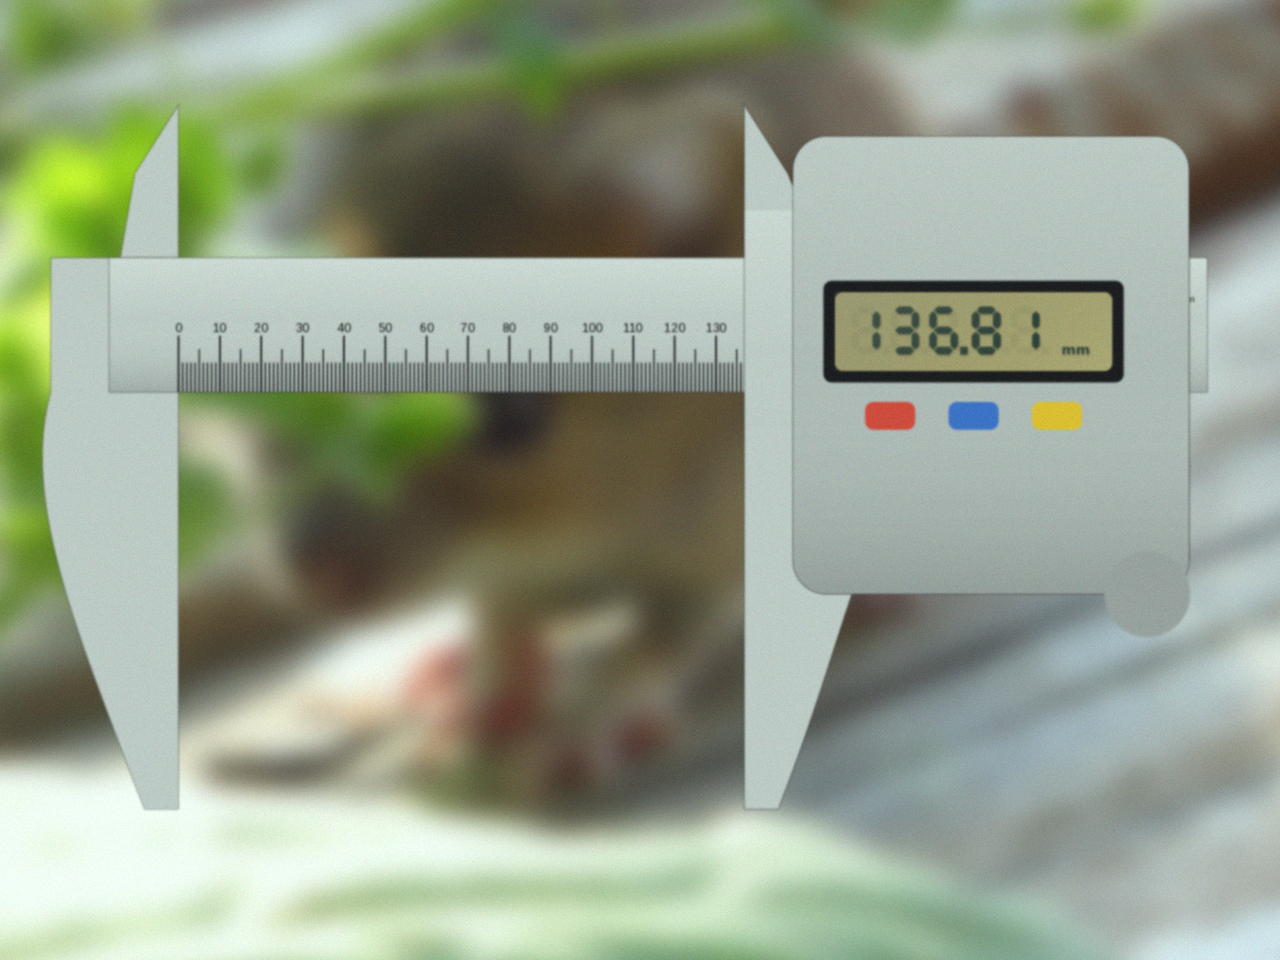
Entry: **136.81** mm
